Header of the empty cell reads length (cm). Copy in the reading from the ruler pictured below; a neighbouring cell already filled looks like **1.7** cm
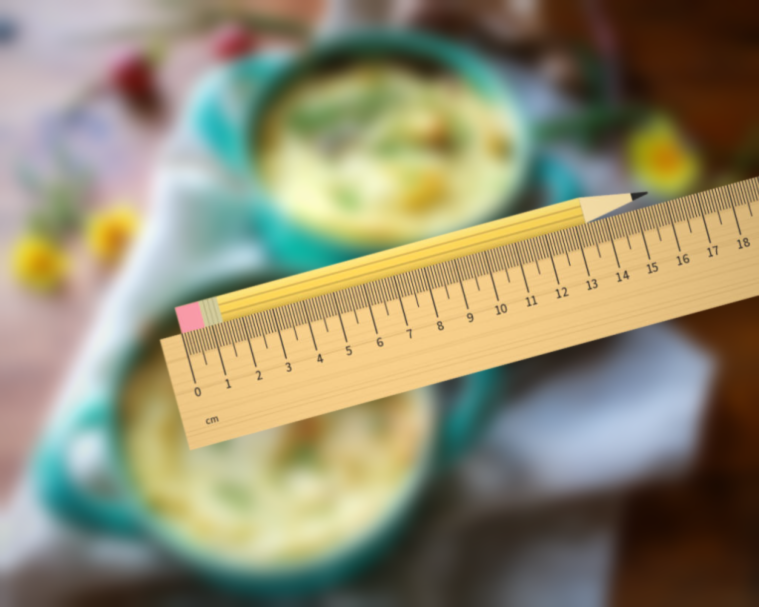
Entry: **15.5** cm
